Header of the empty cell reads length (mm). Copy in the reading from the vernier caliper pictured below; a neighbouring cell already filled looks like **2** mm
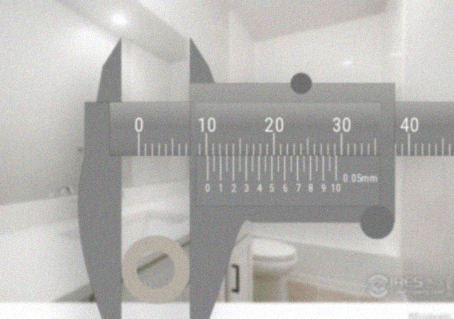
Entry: **10.2** mm
